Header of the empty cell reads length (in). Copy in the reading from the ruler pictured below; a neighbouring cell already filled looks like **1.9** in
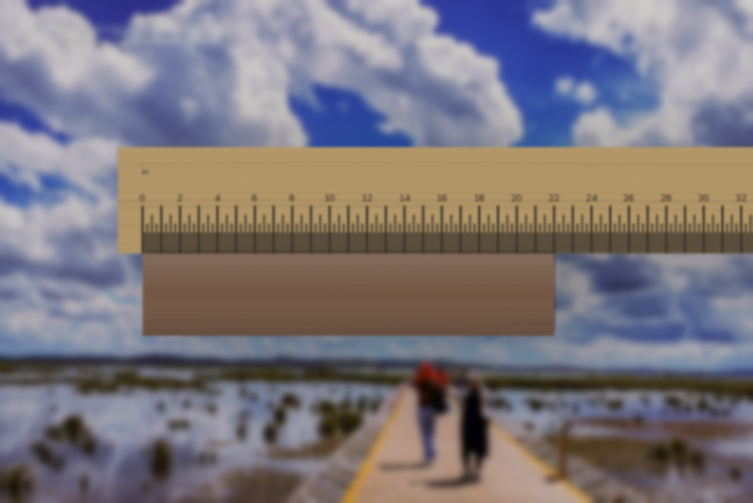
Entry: **22** in
